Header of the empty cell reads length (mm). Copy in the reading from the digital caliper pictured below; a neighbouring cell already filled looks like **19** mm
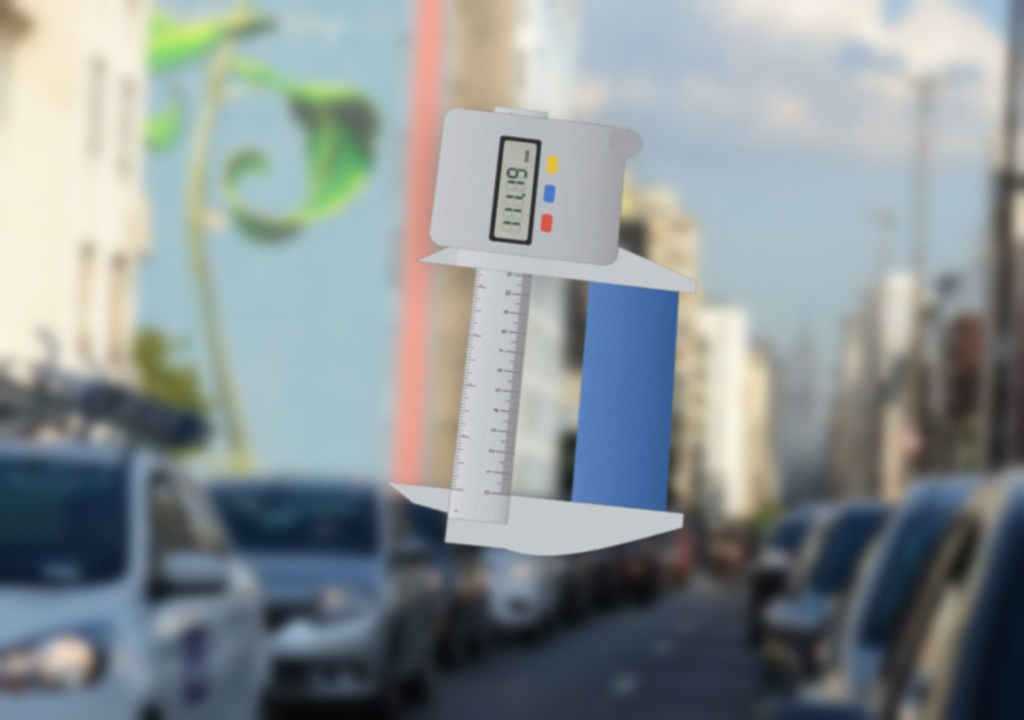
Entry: **111.19** mm
